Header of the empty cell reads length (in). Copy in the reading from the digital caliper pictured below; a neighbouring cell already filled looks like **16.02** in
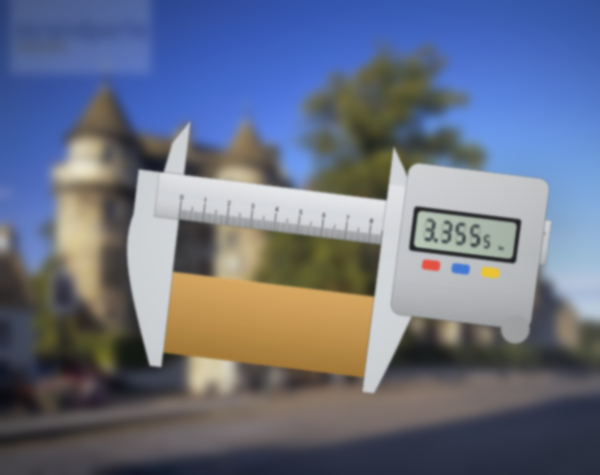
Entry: **3.3555** in
